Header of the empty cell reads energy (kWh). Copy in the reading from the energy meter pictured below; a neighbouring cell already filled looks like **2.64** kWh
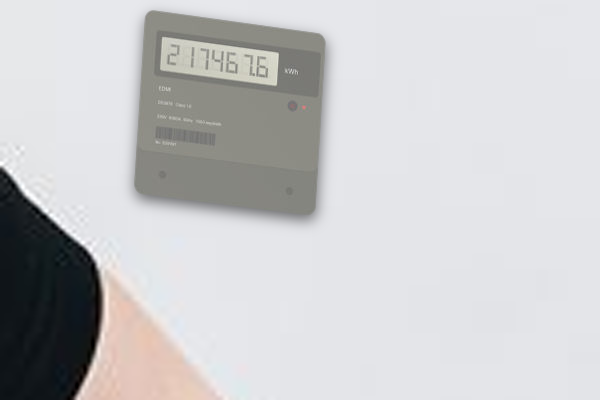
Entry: **217467.6** kWh
